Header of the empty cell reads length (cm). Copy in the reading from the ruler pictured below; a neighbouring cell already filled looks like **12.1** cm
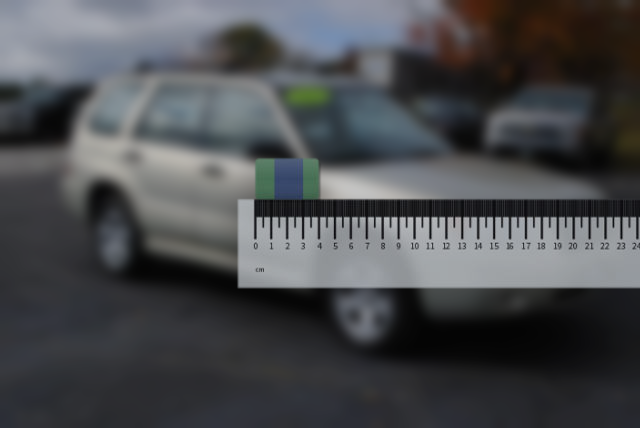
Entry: **4** cm
